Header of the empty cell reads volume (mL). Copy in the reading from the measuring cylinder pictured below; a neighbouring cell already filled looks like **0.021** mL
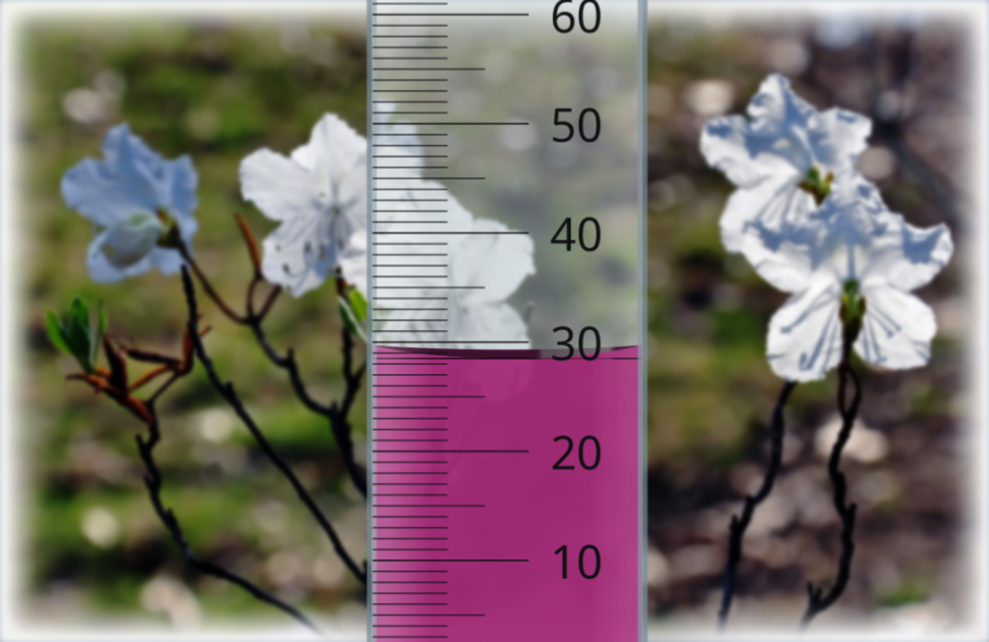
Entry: **28.5** mL
